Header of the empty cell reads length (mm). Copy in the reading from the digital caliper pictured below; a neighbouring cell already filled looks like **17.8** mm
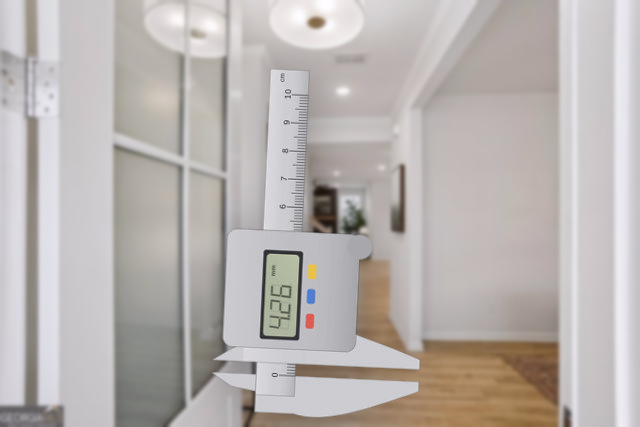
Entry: **4.26** mm
